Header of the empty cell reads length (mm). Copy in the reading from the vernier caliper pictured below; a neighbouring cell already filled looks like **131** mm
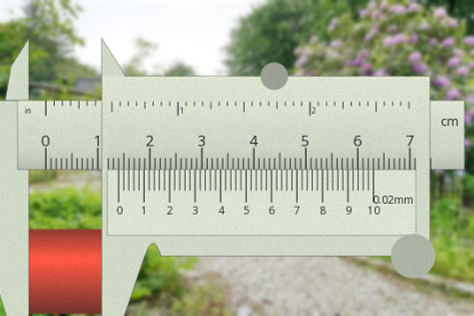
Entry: **14.0** mm
